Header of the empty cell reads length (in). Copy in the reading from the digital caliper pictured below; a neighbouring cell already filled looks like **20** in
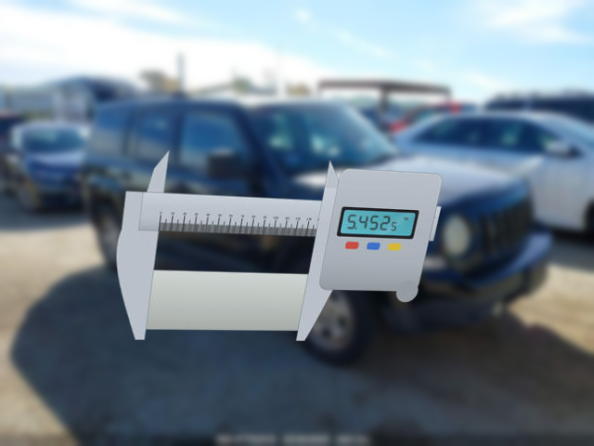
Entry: **5.4525** in
